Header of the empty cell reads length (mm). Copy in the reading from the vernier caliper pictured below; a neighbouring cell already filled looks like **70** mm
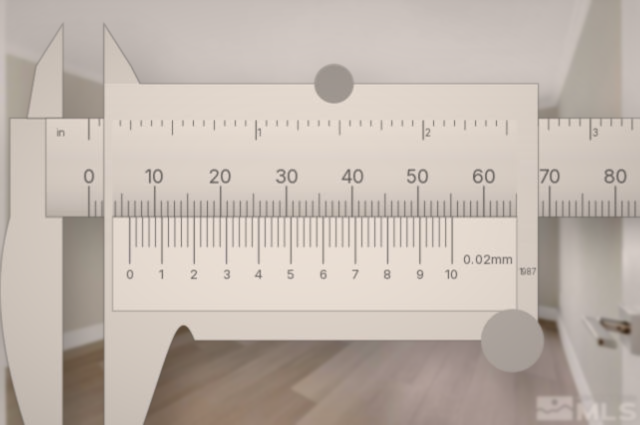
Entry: **6.2** mm
